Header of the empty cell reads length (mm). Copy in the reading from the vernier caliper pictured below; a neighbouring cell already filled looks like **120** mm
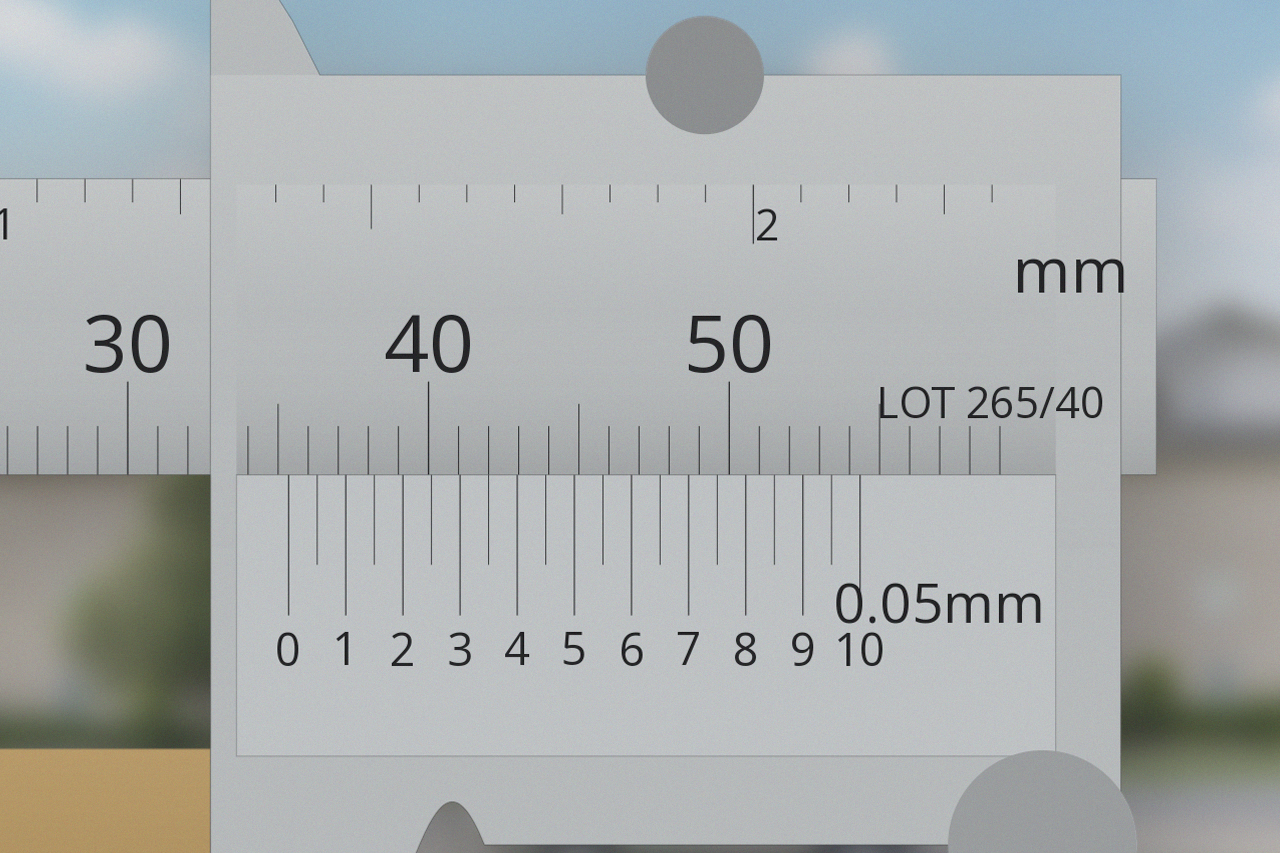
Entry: **35.35** mm
